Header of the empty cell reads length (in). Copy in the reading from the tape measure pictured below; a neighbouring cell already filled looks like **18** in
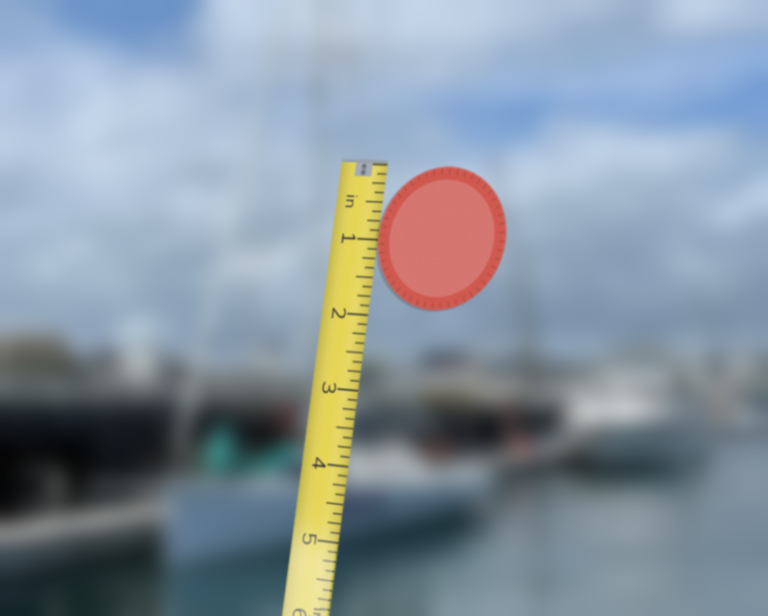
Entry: **1.875** in
